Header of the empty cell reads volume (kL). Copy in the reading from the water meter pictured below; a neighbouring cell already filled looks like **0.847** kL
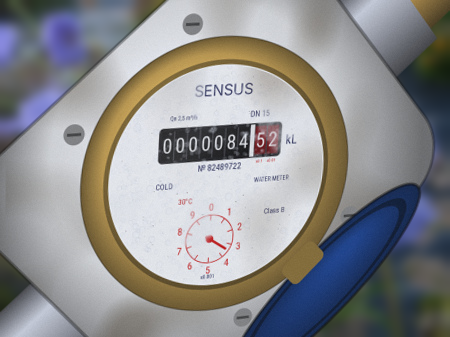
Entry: **84.523** kL
